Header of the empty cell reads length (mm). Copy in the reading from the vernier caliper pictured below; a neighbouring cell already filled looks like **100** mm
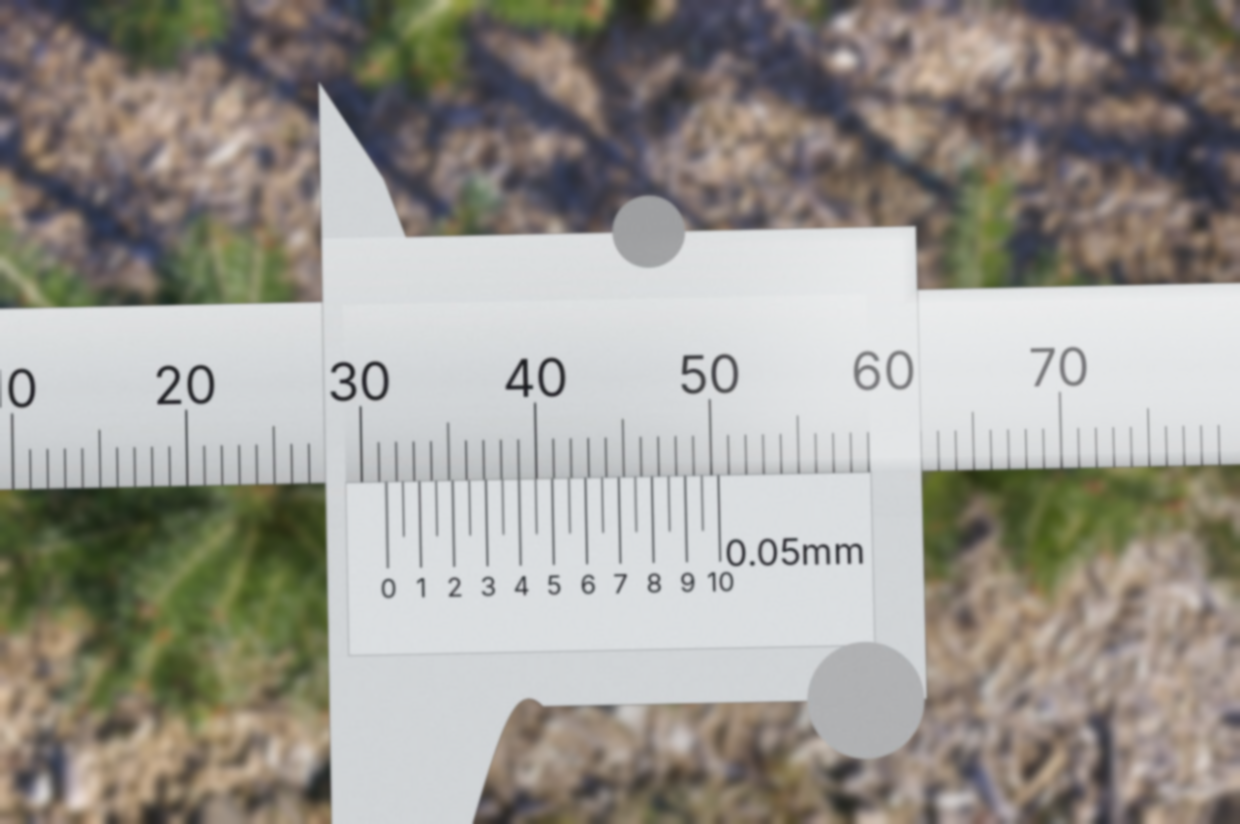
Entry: **31.4** mm
